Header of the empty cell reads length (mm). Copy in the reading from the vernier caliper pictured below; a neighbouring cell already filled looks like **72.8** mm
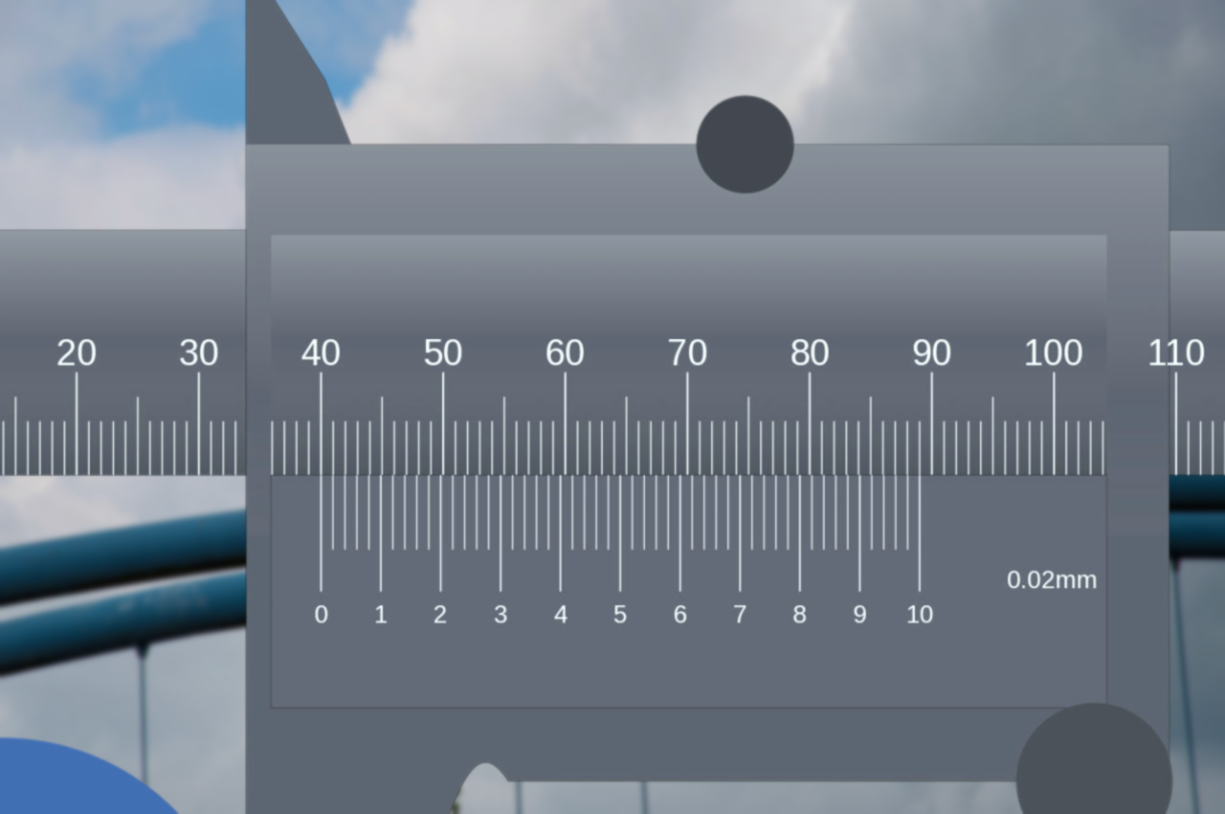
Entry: **40.0** mm
